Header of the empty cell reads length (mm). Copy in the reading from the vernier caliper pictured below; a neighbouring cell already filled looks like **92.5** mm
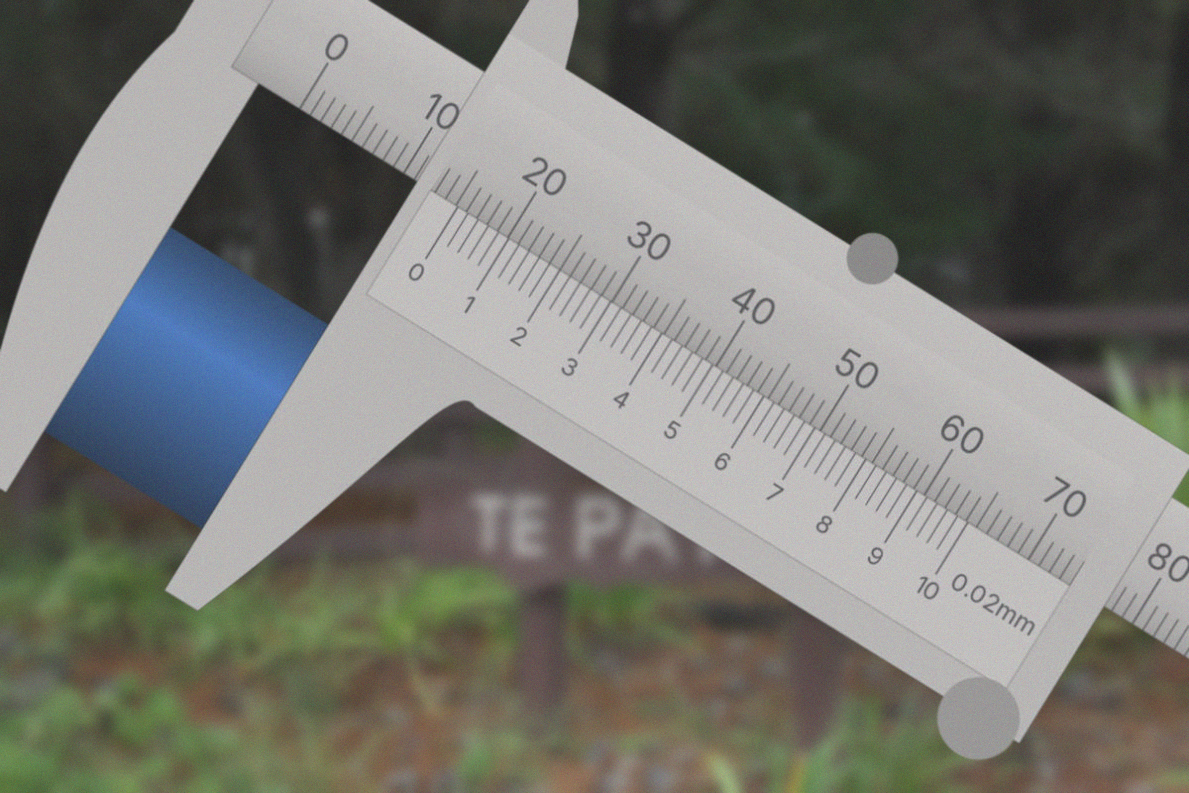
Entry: **15.2** mm
